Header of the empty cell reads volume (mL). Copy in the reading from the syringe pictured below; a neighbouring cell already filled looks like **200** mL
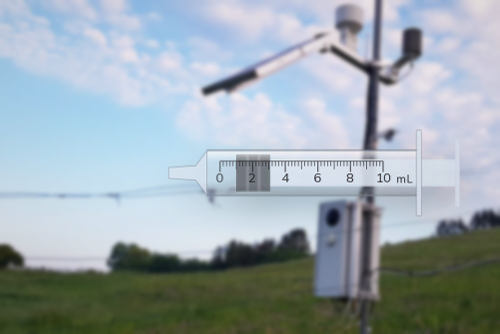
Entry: **1** mL
